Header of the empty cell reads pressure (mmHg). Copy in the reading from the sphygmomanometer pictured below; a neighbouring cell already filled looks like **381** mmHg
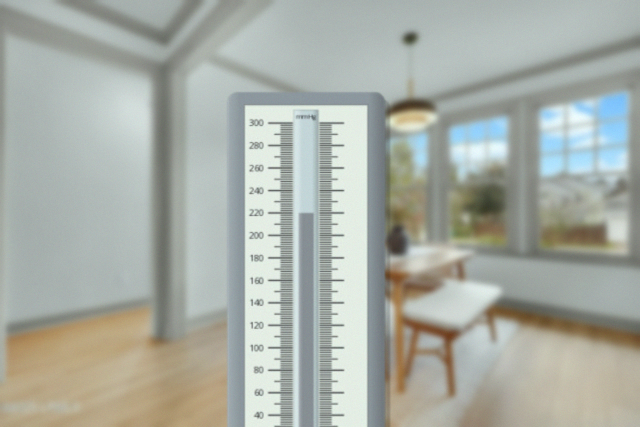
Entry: **220** mmHg
